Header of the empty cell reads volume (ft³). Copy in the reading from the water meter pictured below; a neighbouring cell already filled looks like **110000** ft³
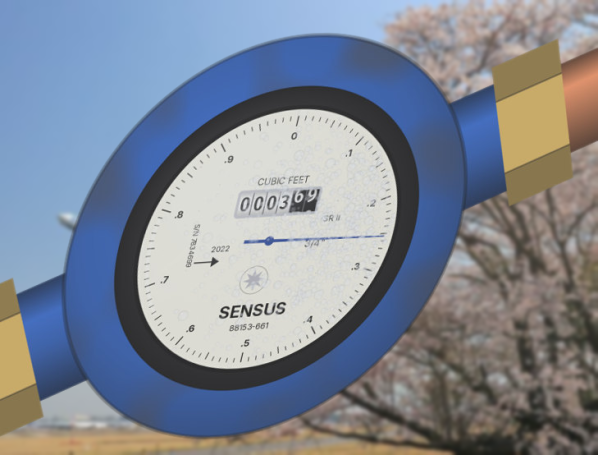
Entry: **369.25** ft³
